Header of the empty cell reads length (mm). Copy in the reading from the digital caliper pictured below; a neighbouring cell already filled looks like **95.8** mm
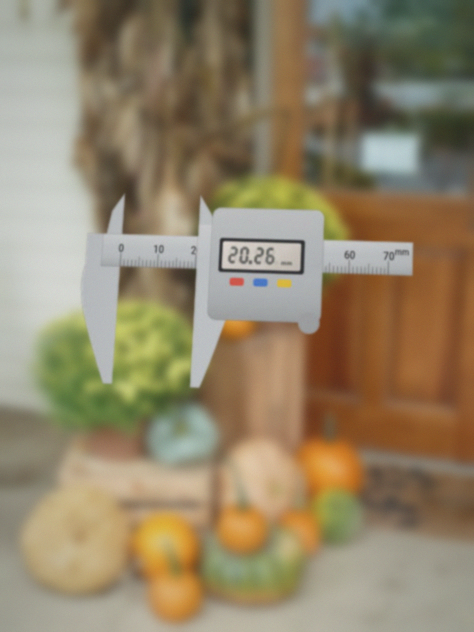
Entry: **20.26** mm
